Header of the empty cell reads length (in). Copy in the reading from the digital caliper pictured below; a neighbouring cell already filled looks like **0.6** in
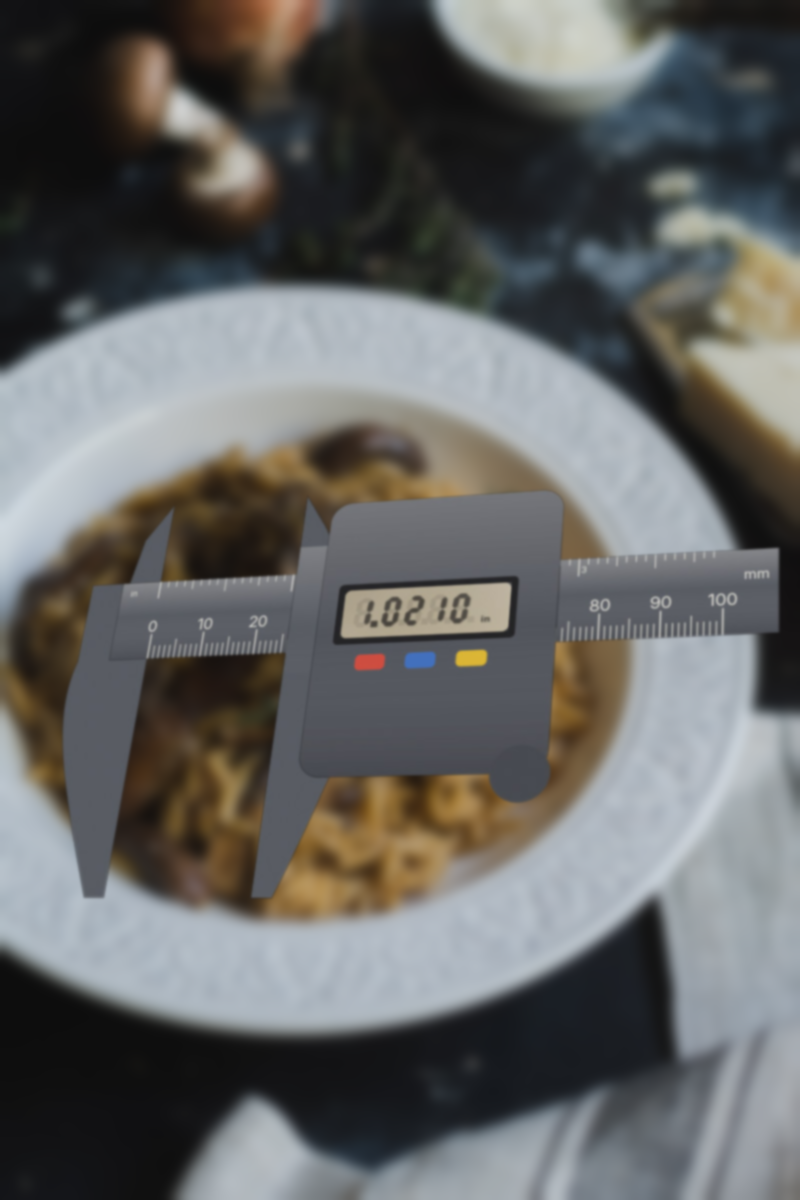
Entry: **1.0210** in
